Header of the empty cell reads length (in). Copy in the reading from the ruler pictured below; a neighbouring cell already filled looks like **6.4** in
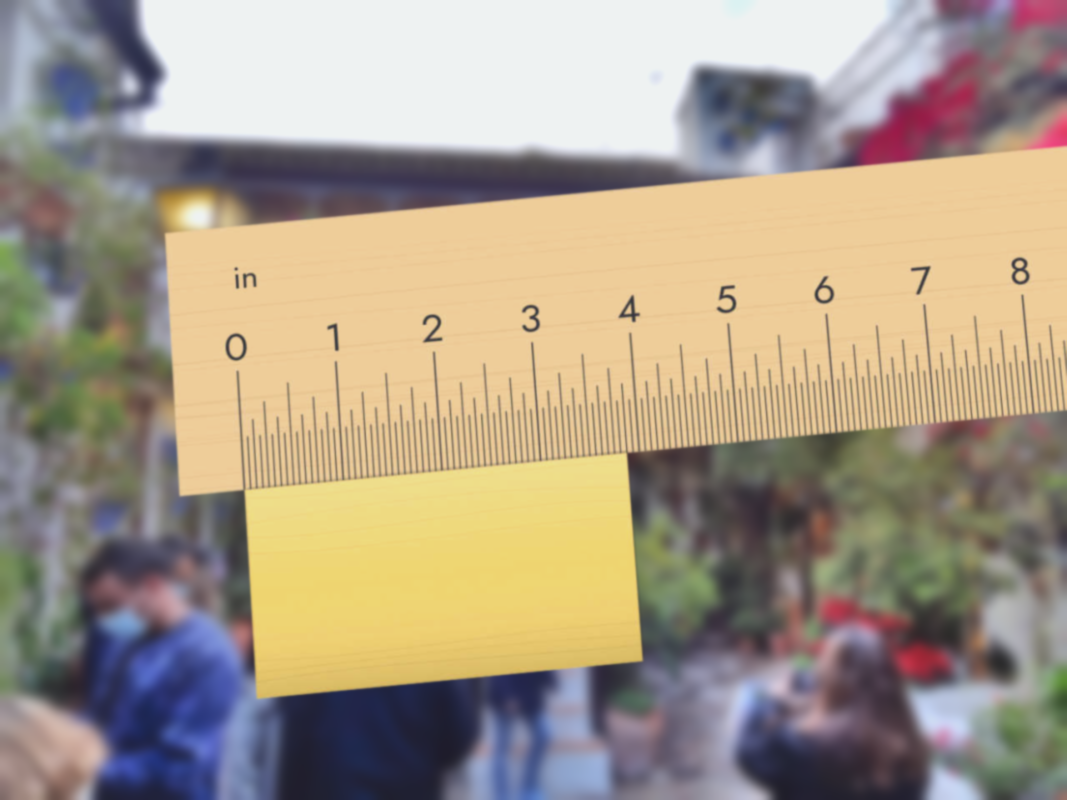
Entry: **3.875** in
